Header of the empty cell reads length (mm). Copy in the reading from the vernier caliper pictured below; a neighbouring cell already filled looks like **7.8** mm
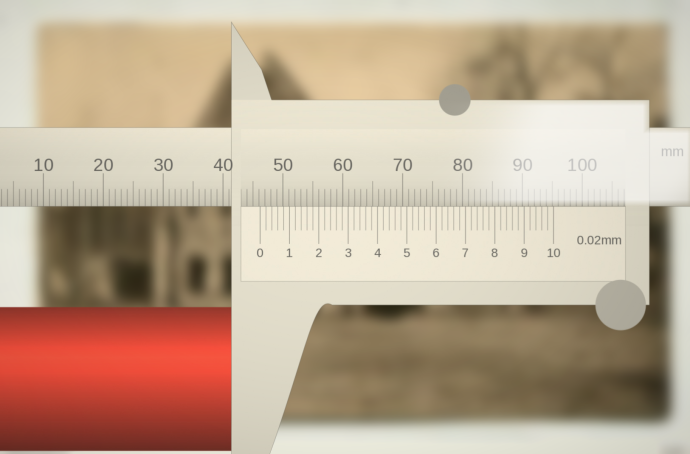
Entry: **46.2** mm
